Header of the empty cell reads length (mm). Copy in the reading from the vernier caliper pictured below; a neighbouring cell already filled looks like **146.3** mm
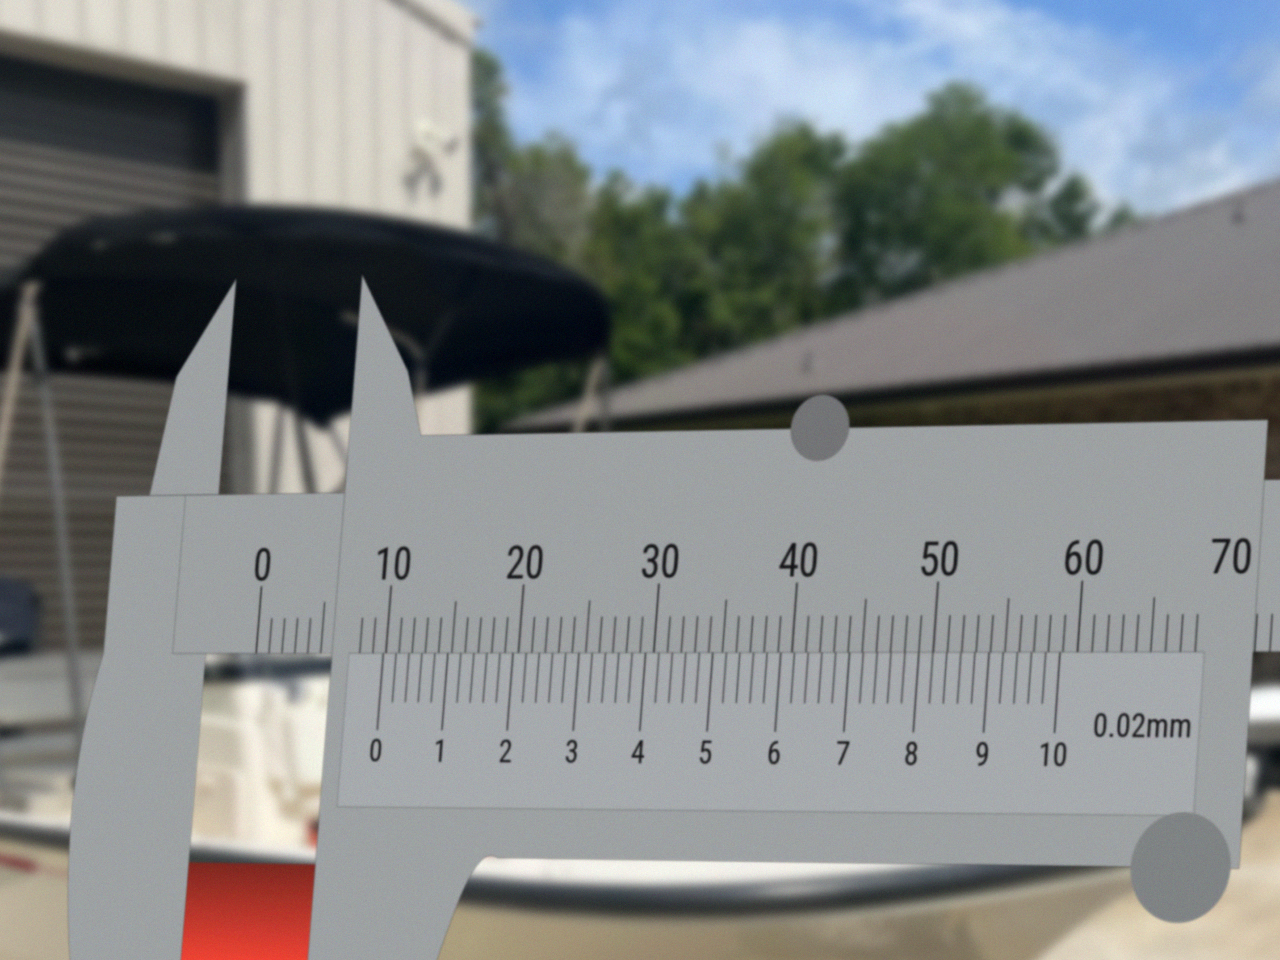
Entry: **9.8** mm
